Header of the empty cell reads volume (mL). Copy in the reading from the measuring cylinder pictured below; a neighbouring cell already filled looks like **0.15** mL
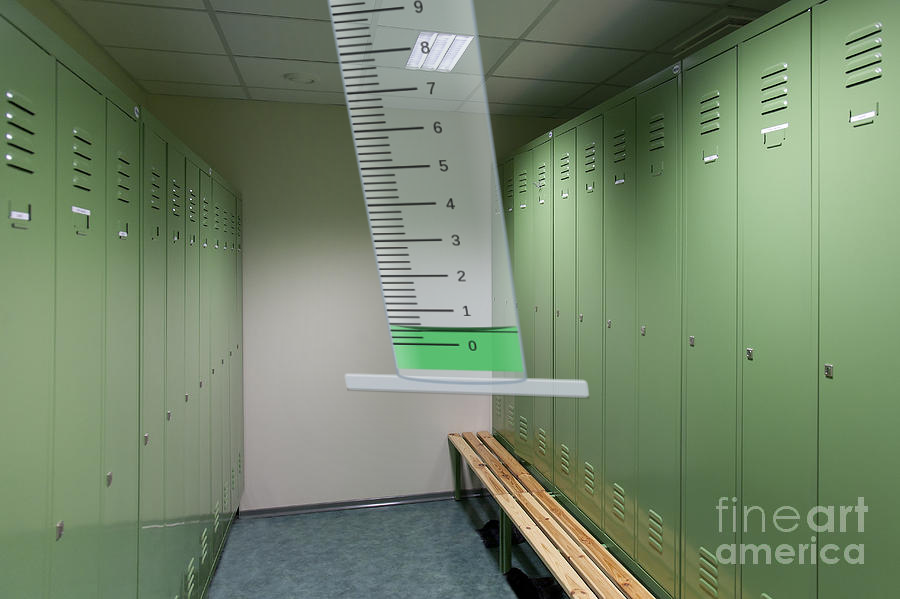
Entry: **0.4** mL
